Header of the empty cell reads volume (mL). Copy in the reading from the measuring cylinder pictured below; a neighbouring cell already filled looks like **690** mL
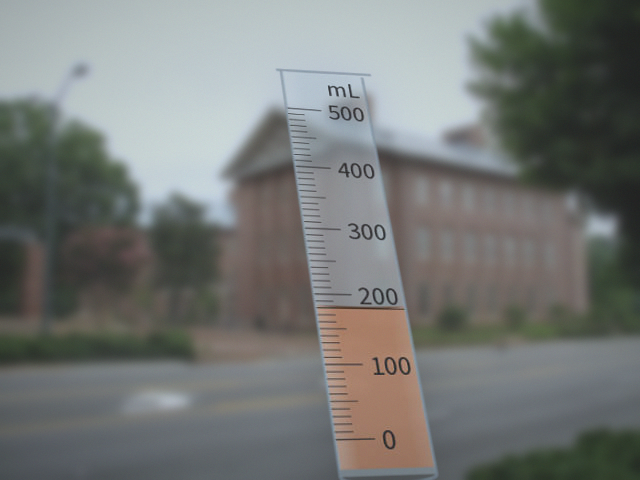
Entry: **180** mL
